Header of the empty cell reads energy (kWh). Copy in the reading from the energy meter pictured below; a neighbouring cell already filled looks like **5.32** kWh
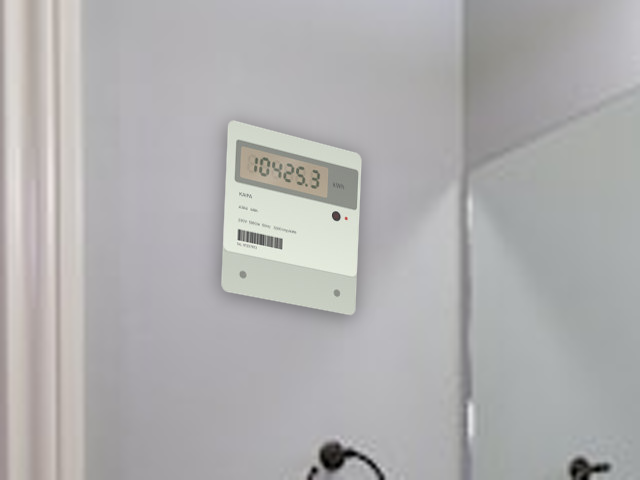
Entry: **10425.3** kWh
